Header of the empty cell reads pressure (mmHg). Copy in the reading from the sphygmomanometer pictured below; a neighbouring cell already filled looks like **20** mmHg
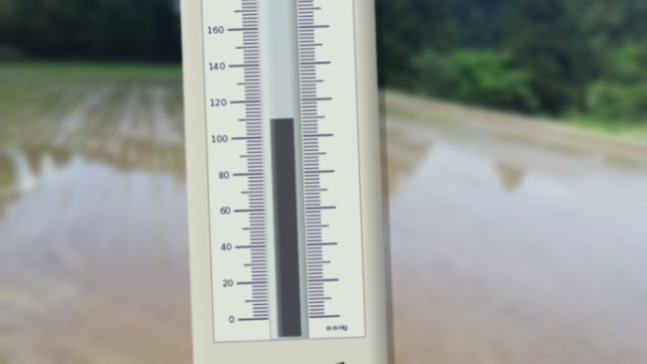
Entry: **110** mmHg
